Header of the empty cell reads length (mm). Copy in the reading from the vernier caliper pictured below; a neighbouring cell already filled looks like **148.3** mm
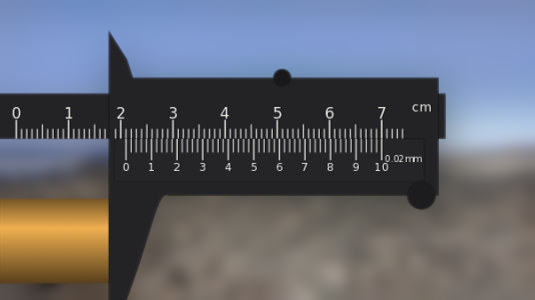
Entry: **21.0** mm
